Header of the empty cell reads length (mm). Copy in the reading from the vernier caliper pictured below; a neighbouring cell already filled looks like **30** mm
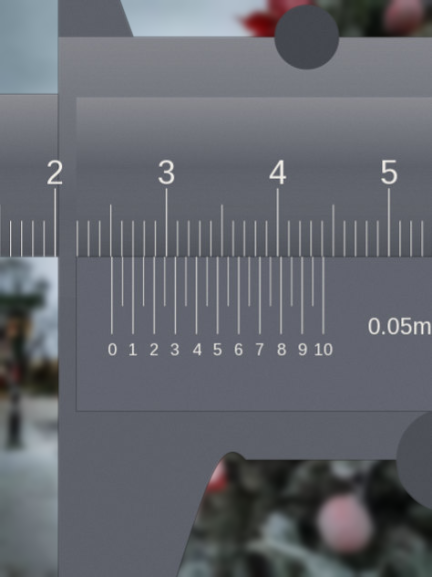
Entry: **25.1** mm
